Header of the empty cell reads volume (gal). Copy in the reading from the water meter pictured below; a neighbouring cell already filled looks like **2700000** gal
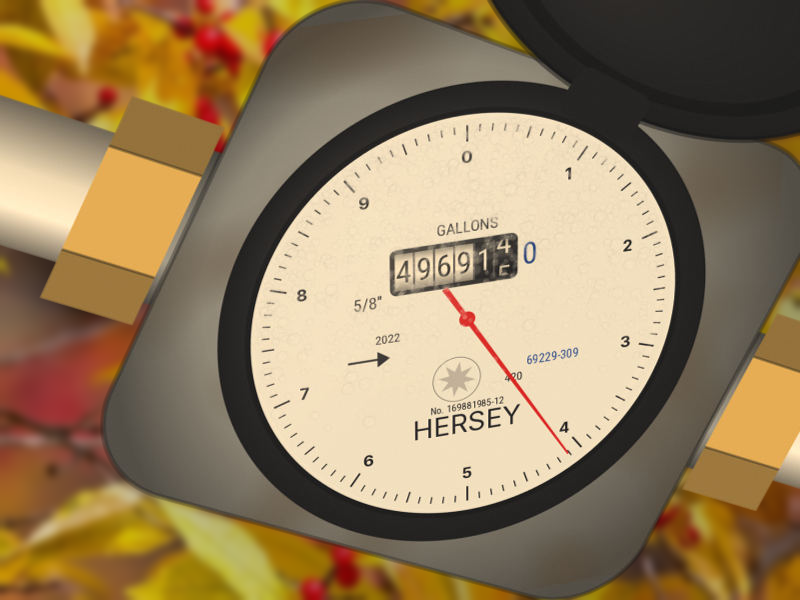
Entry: **4969144.1** gal
